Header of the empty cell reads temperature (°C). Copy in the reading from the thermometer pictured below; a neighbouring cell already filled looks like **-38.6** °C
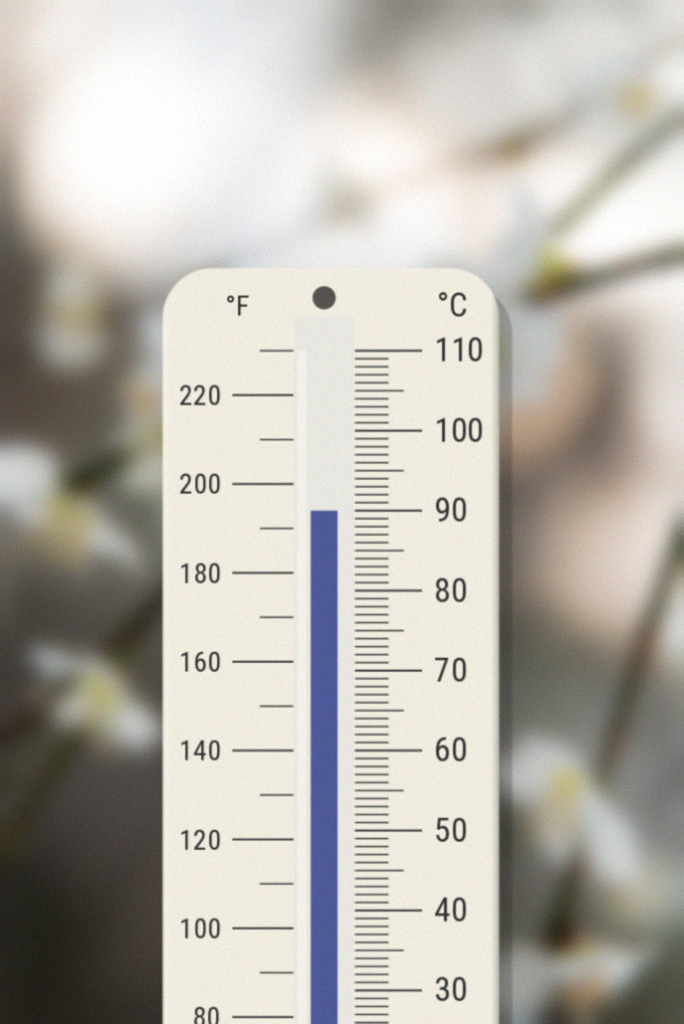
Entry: **90** °C
